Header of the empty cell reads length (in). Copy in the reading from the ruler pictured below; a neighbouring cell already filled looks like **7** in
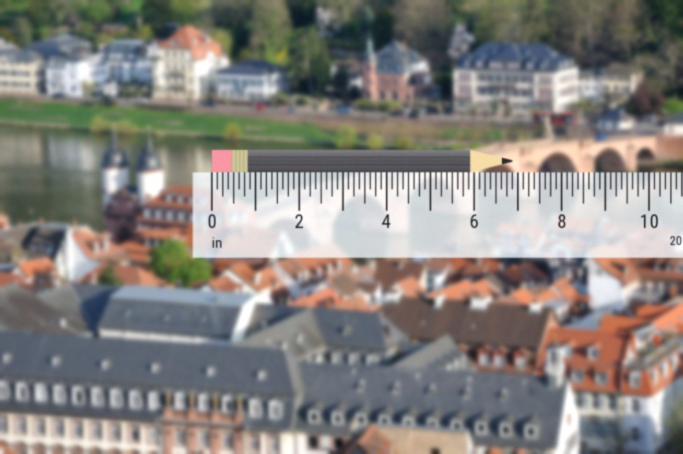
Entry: **6.875** in
